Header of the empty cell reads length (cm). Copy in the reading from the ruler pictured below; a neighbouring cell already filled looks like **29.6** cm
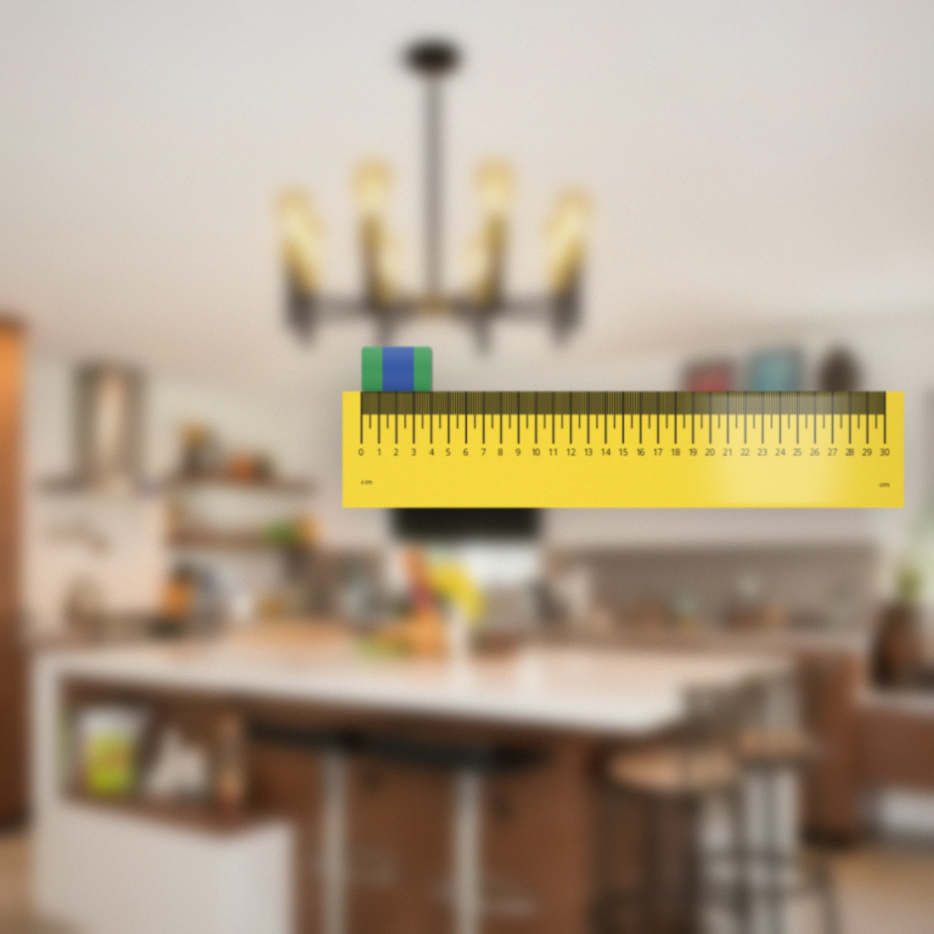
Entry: **4** cm
